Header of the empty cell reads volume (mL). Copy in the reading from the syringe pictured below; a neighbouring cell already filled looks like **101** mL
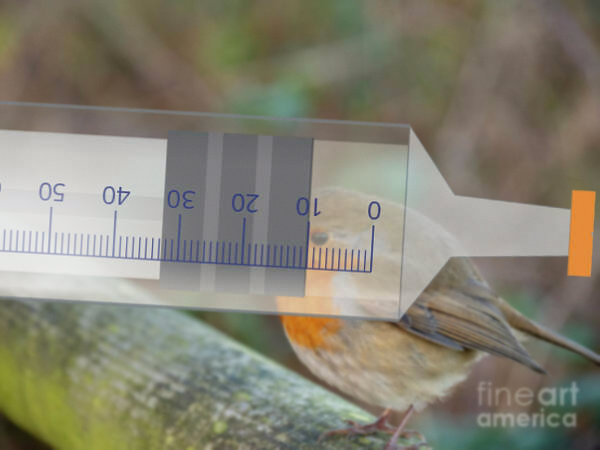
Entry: **10** mL
